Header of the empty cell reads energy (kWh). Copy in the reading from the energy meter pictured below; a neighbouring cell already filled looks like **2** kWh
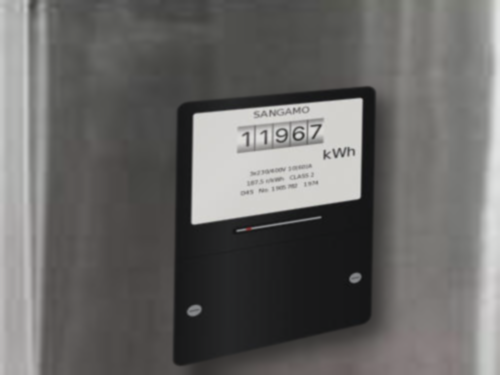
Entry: **11967** kWh
